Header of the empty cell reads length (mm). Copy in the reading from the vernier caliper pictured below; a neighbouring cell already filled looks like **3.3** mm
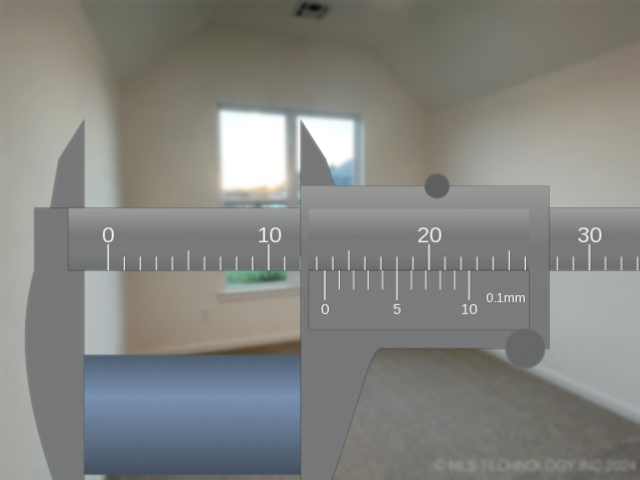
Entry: **13.5** mm
